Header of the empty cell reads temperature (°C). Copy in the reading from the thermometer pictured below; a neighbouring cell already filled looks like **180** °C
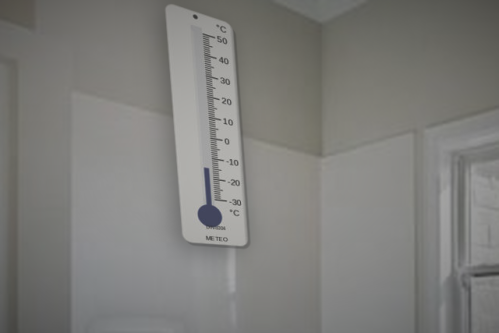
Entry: **-15** °C
